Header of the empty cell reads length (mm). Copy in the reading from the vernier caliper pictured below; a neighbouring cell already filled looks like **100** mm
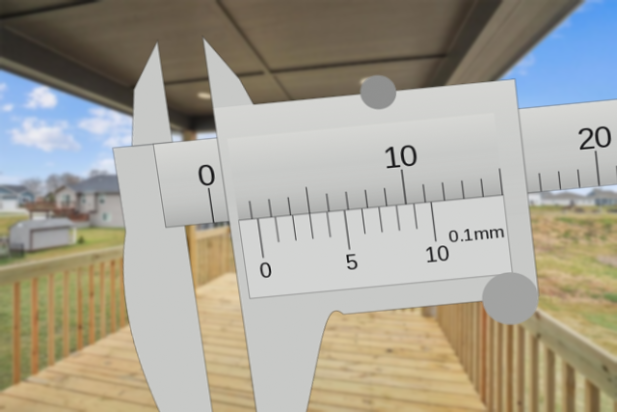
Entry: **2.3** mm
